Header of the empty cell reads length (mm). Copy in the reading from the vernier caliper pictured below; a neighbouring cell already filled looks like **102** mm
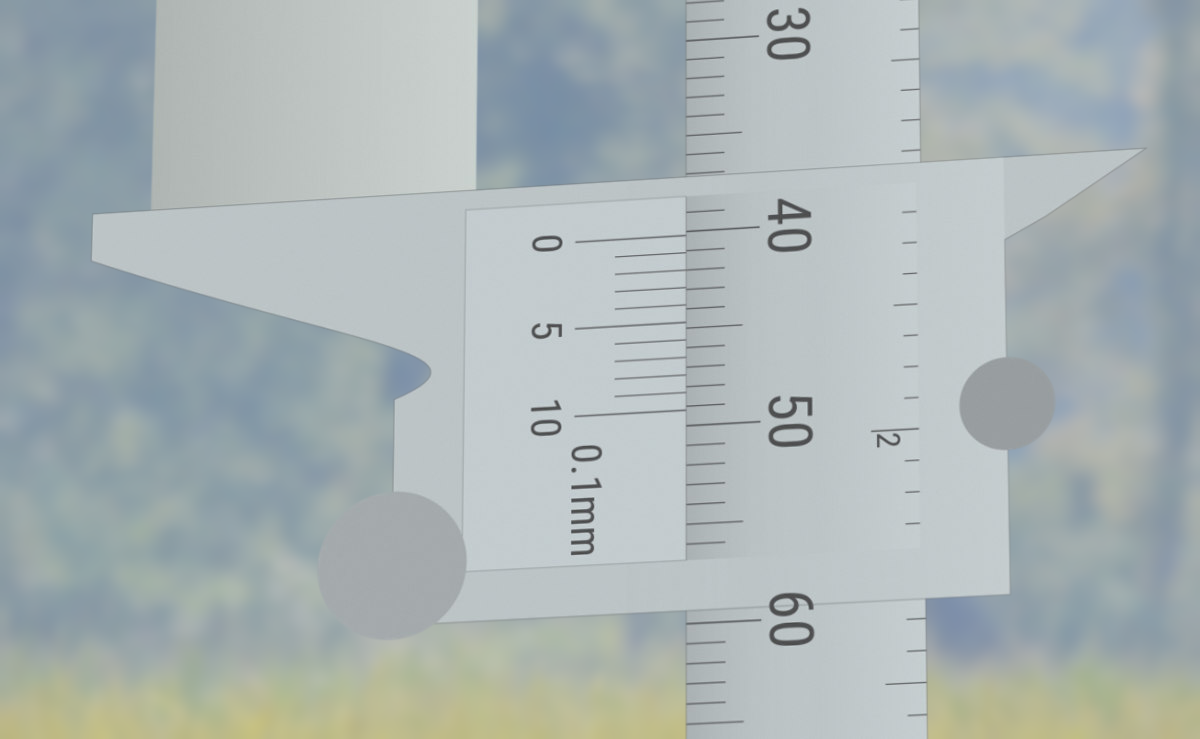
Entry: **40.2** mm
